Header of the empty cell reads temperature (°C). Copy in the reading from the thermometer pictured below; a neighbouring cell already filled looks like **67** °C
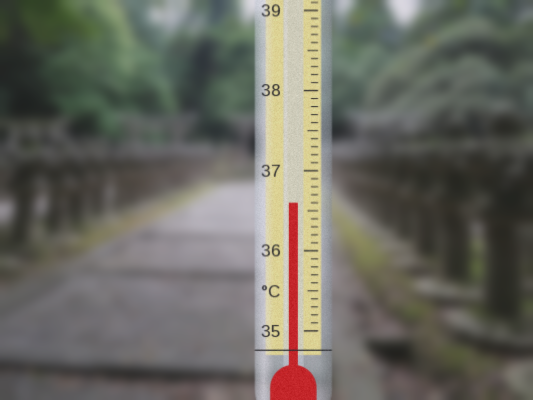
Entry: **36.6** °C
